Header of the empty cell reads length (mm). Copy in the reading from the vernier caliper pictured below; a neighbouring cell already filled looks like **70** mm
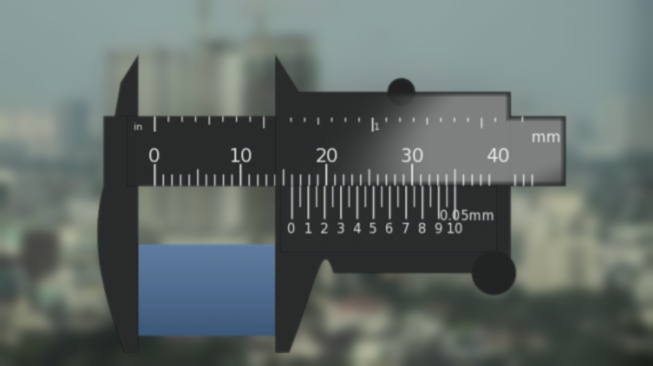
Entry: **16.0** mm
